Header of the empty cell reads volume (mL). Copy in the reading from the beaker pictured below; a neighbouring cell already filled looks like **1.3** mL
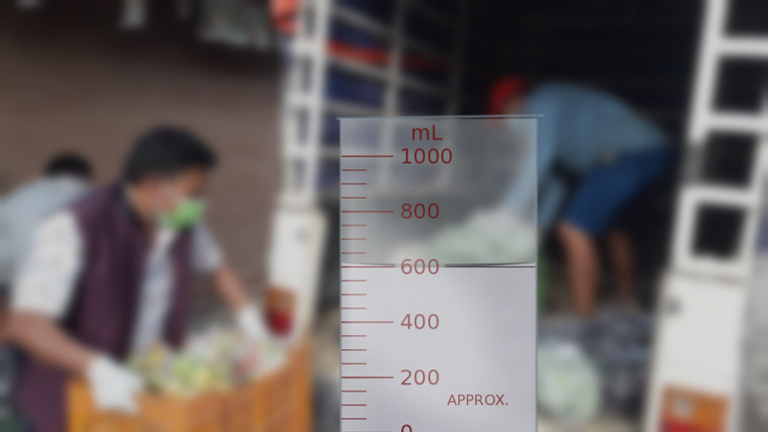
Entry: **600** mL
